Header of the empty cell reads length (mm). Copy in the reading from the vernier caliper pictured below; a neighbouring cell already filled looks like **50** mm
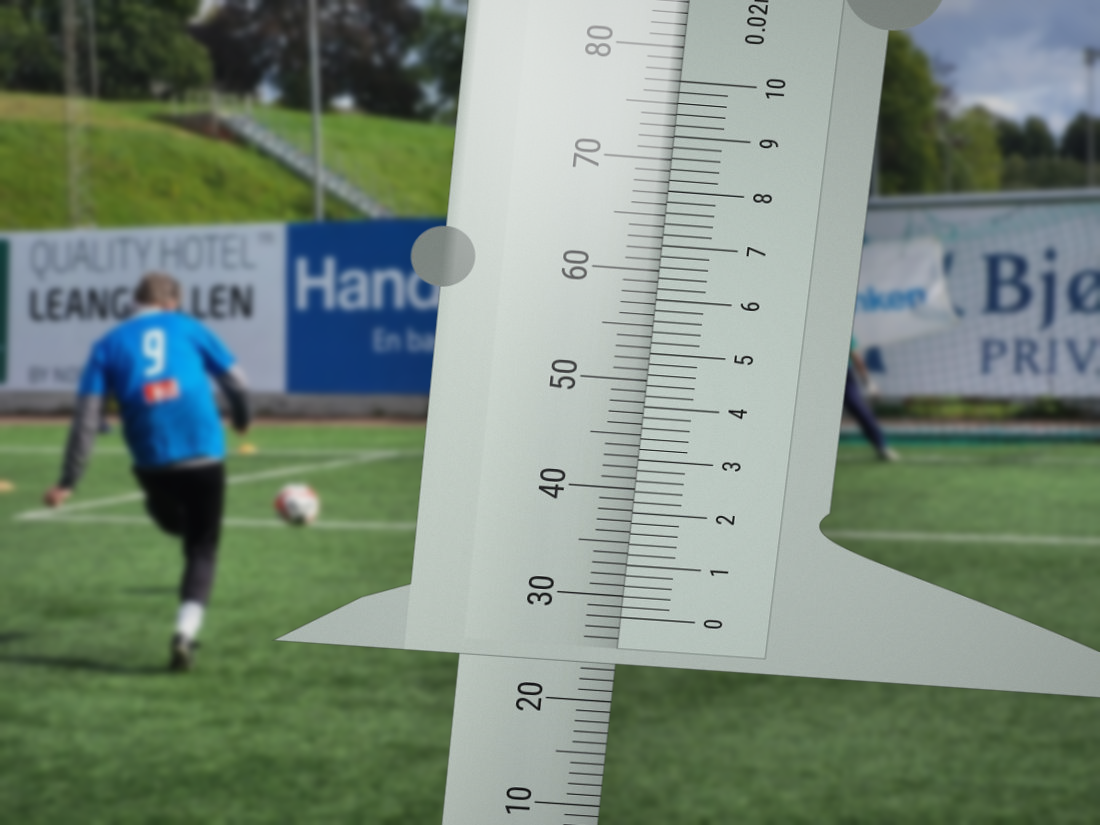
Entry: **28.0** mm
